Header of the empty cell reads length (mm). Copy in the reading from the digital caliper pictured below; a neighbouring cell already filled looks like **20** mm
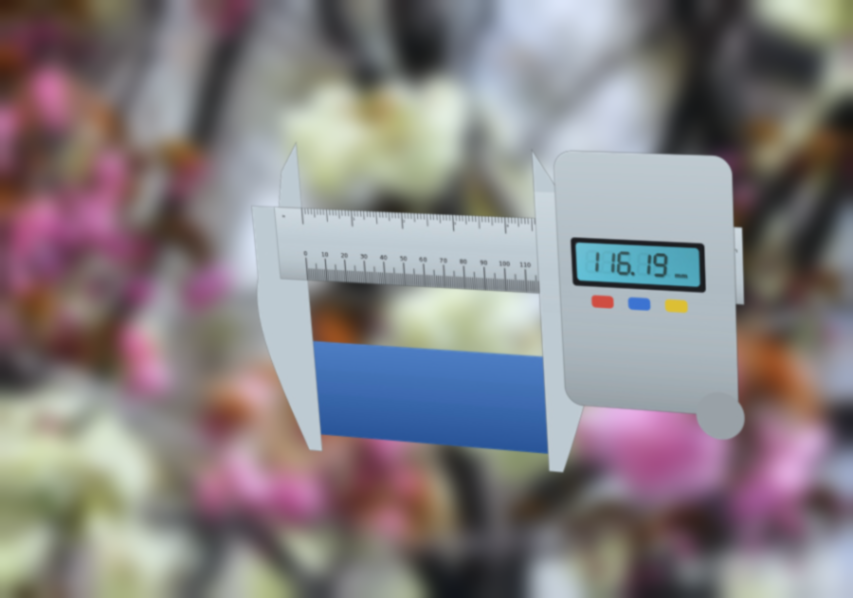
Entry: **116.19** mm
